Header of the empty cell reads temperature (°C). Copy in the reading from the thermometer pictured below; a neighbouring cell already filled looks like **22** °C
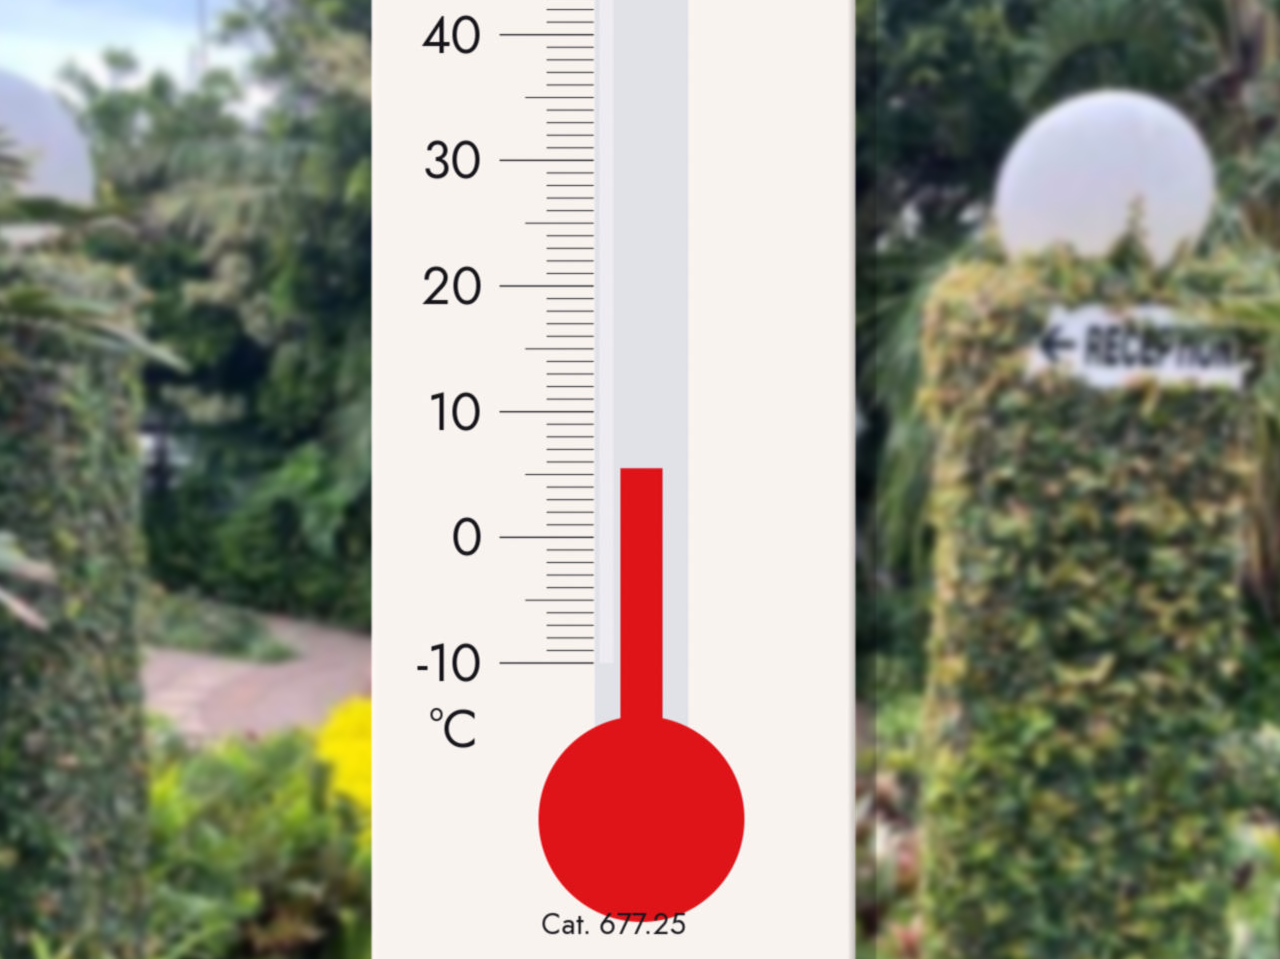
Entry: **5.5** °C
